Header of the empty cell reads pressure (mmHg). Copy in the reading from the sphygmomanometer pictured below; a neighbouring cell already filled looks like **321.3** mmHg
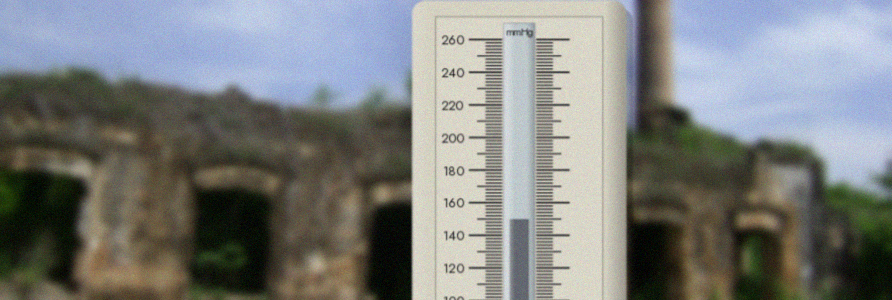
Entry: **150** mmHg
